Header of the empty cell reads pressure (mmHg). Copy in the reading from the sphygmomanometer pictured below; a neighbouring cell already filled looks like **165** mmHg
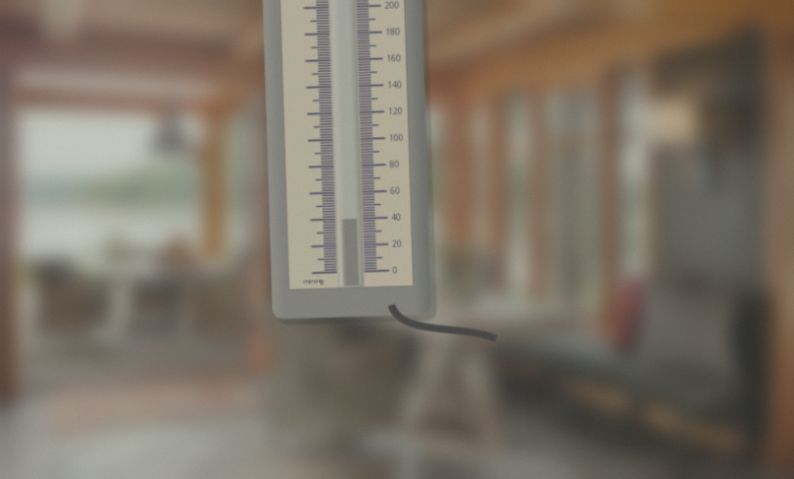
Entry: **40** mmHg
